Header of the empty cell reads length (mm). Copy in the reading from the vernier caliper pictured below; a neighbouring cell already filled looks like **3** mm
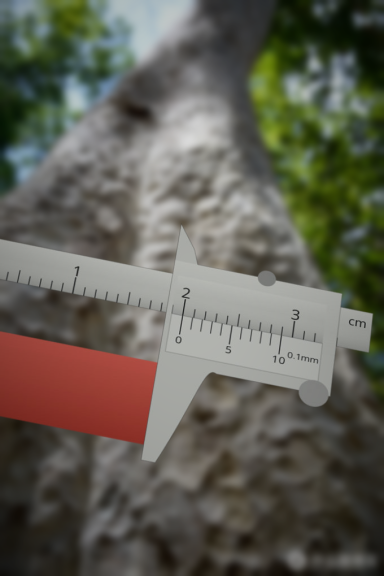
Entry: **20.0** mm
